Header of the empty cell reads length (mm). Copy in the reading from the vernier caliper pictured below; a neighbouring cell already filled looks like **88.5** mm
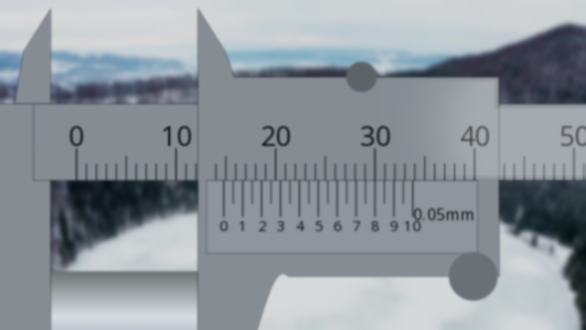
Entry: **14.8** mm
